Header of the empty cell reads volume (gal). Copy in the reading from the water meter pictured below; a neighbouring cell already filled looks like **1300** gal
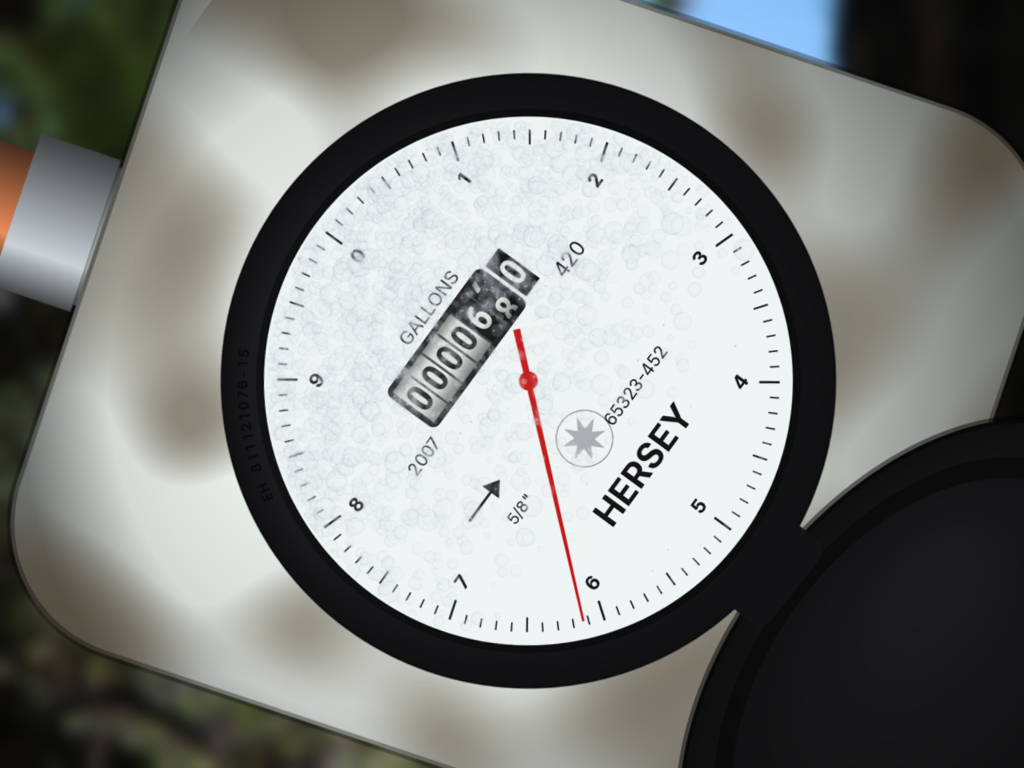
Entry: **676.1** gal
